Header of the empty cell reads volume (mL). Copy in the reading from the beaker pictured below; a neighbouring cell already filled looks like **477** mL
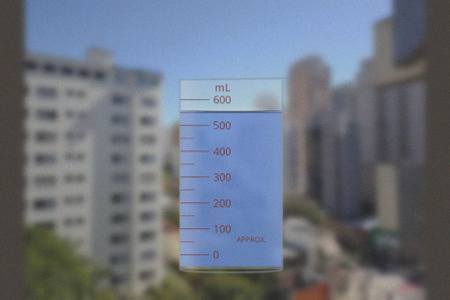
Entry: **550** mL
